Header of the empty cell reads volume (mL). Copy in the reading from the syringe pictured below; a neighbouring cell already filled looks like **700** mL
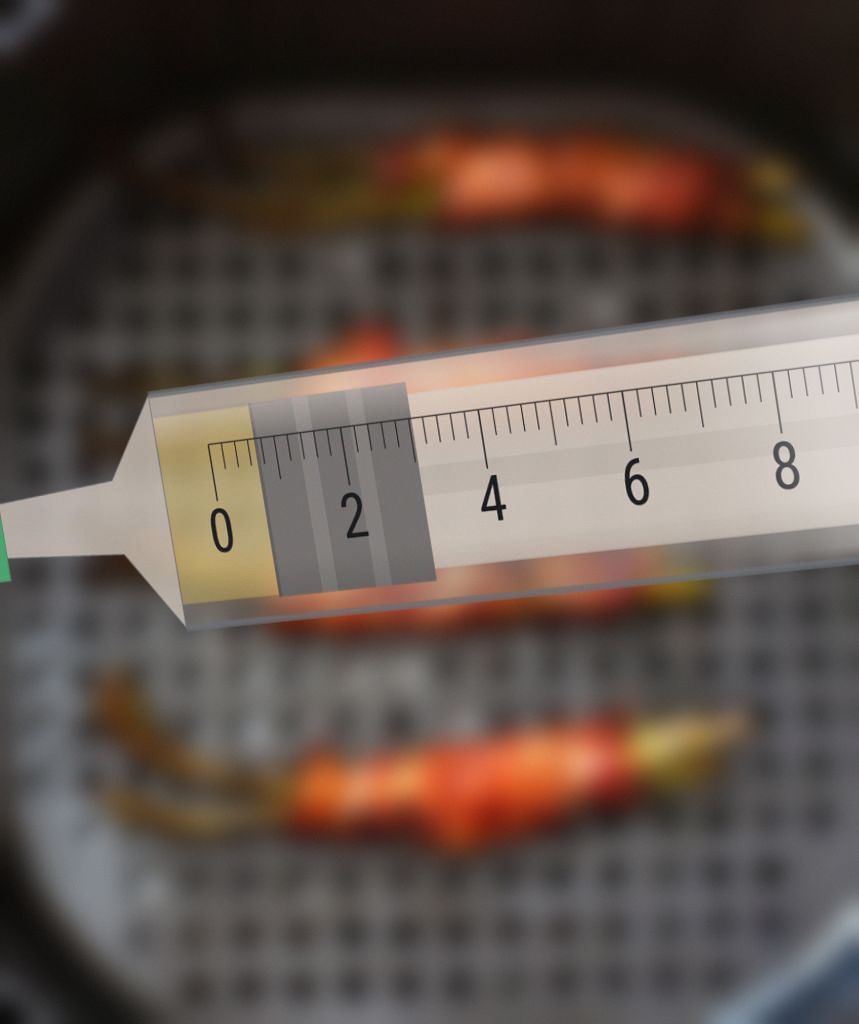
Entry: **0.7** mL
